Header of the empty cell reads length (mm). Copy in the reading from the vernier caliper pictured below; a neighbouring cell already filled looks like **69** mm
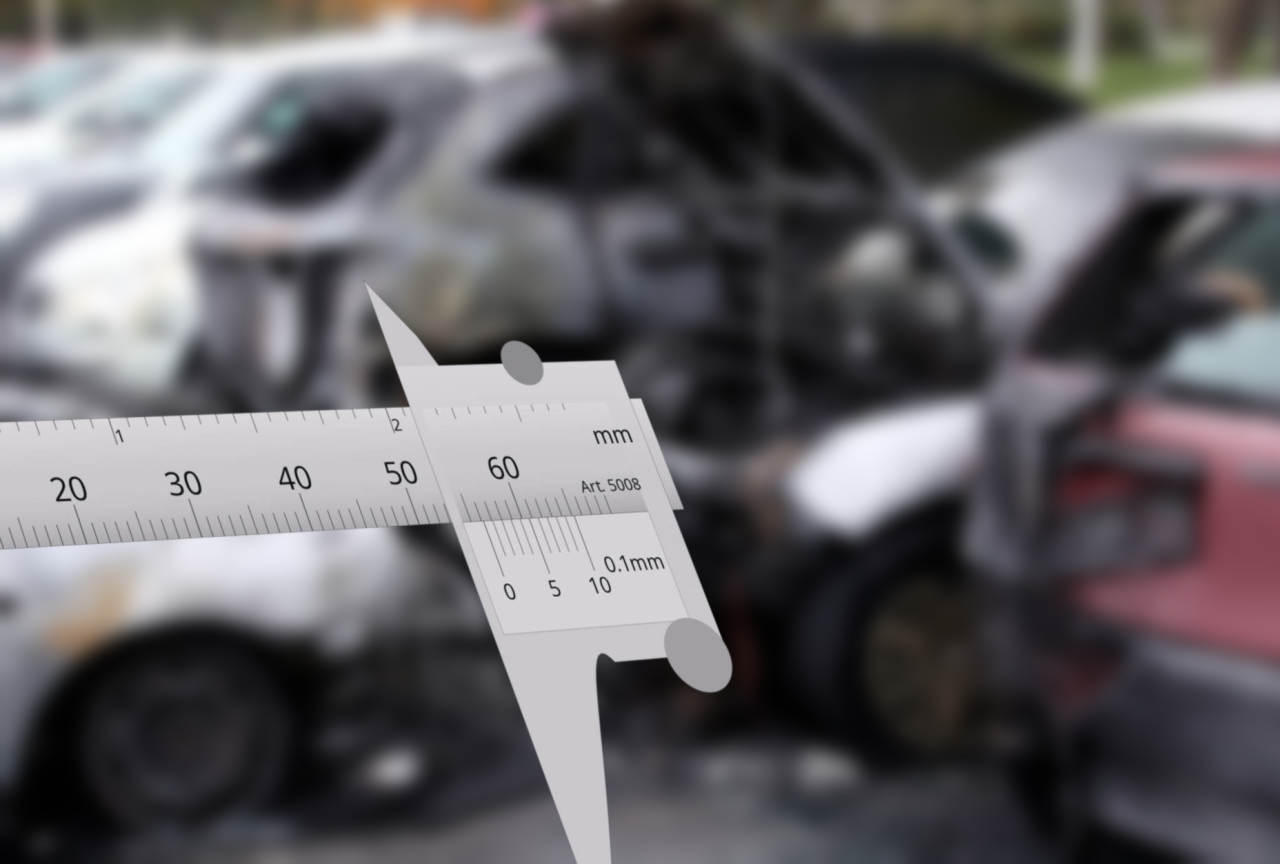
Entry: **56.2** mm
